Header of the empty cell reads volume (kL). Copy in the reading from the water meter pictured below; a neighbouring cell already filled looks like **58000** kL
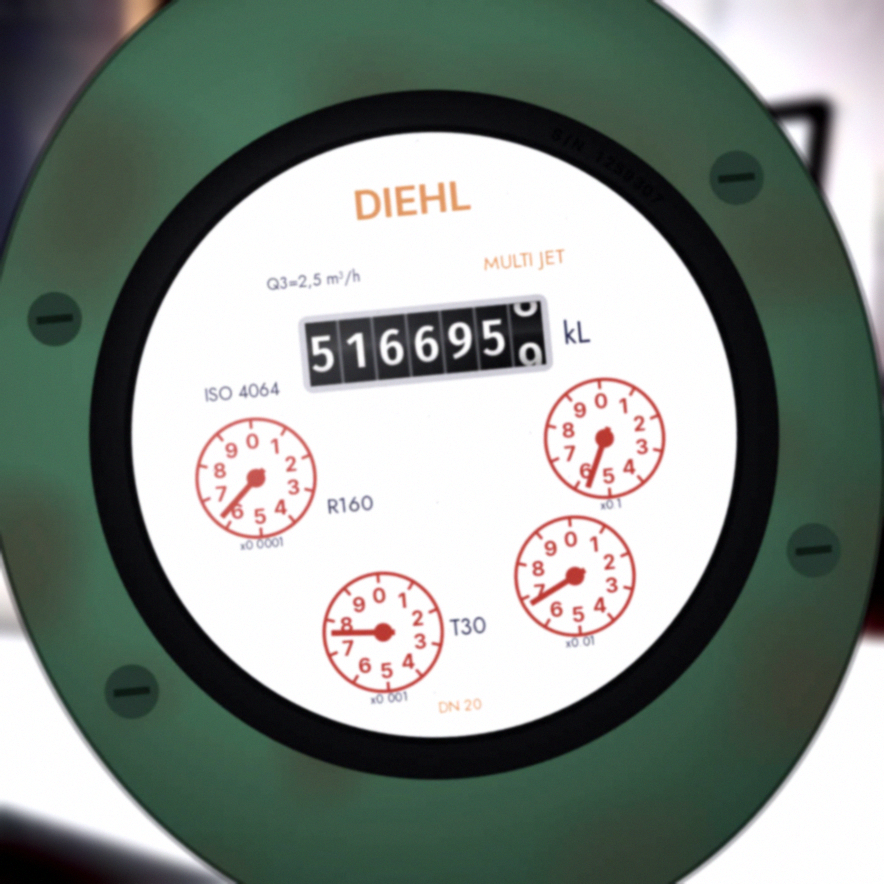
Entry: **5166958.5676** kL
